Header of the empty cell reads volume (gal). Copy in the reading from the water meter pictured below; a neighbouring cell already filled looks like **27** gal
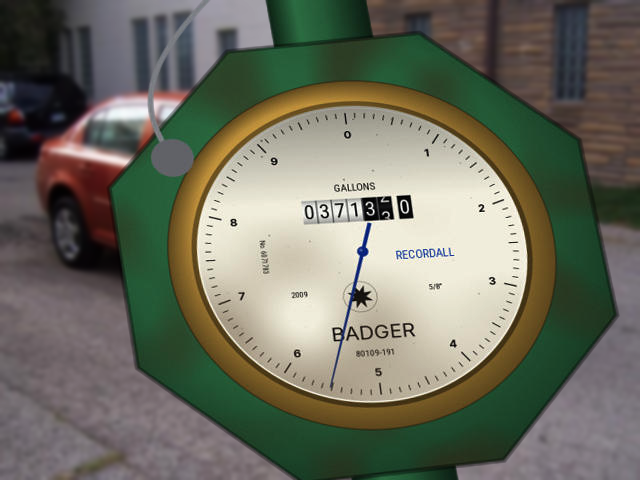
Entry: **371325.5** gal
